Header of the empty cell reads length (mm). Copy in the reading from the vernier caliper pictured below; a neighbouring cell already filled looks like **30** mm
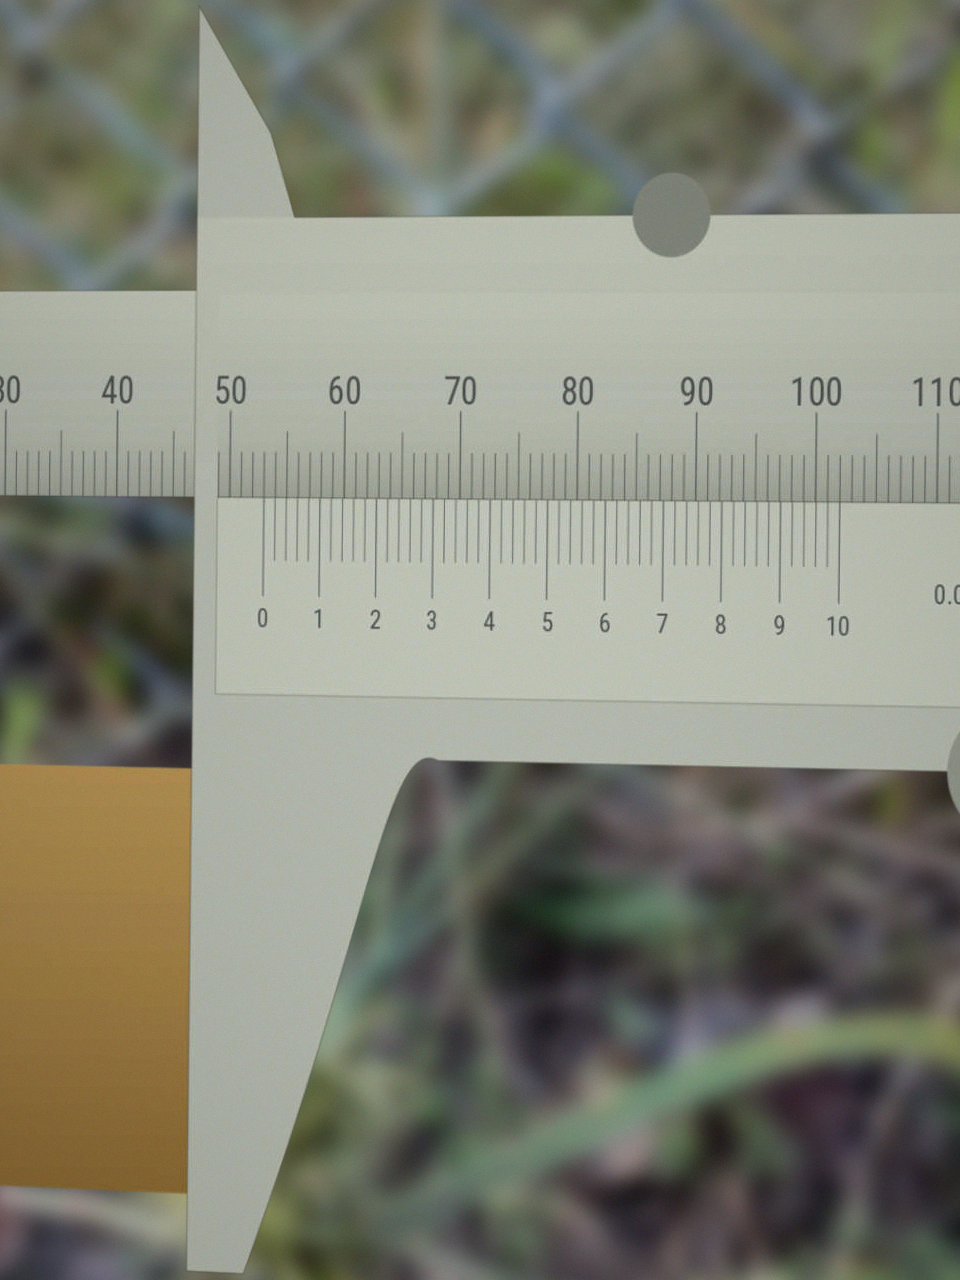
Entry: **53.0** mm
